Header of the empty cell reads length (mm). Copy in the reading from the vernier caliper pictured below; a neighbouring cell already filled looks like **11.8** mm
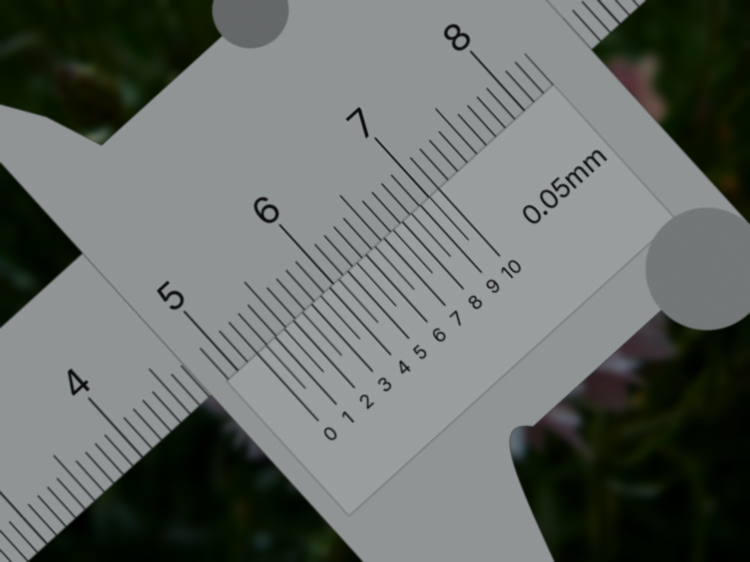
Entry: **52.0** mm
